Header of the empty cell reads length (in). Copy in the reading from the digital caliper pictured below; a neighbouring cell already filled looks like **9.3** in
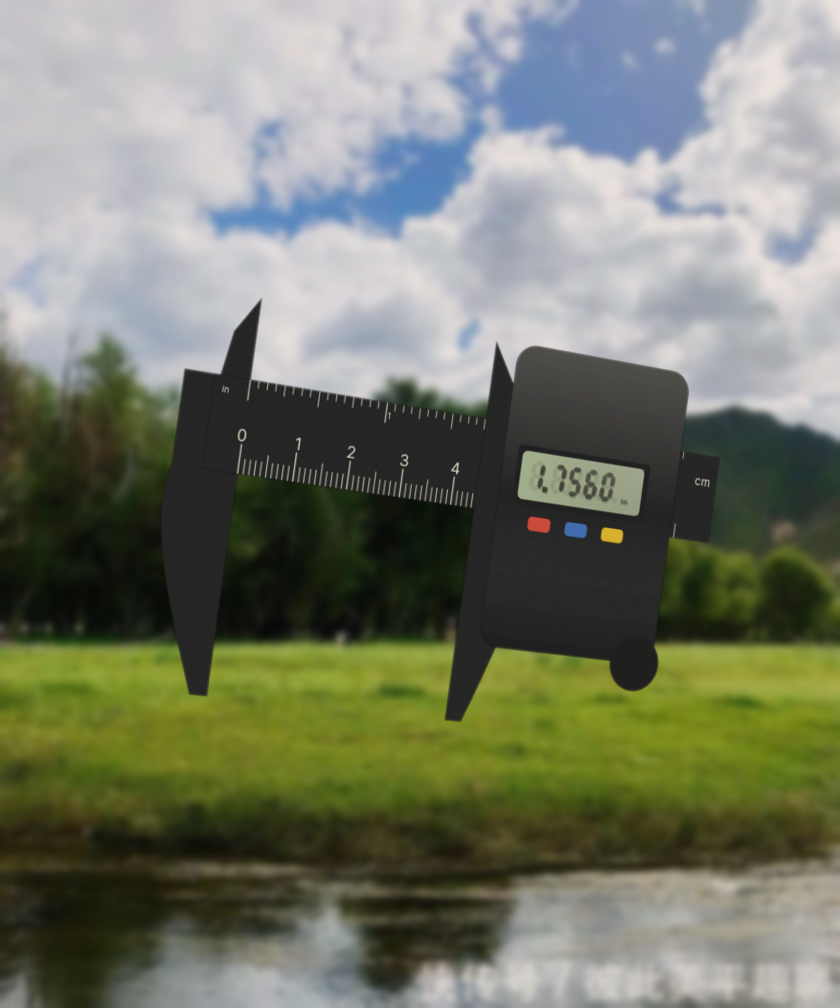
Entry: **1.7560** in
